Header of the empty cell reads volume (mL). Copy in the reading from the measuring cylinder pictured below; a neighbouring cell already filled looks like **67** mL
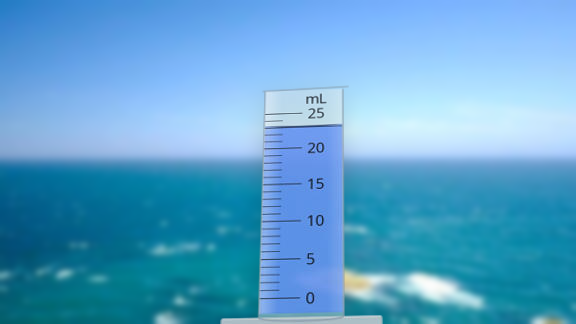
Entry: **23** mL
